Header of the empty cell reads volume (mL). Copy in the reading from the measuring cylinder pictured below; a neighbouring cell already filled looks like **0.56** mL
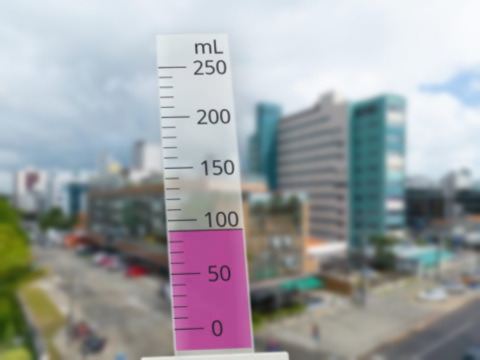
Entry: **90** mL
